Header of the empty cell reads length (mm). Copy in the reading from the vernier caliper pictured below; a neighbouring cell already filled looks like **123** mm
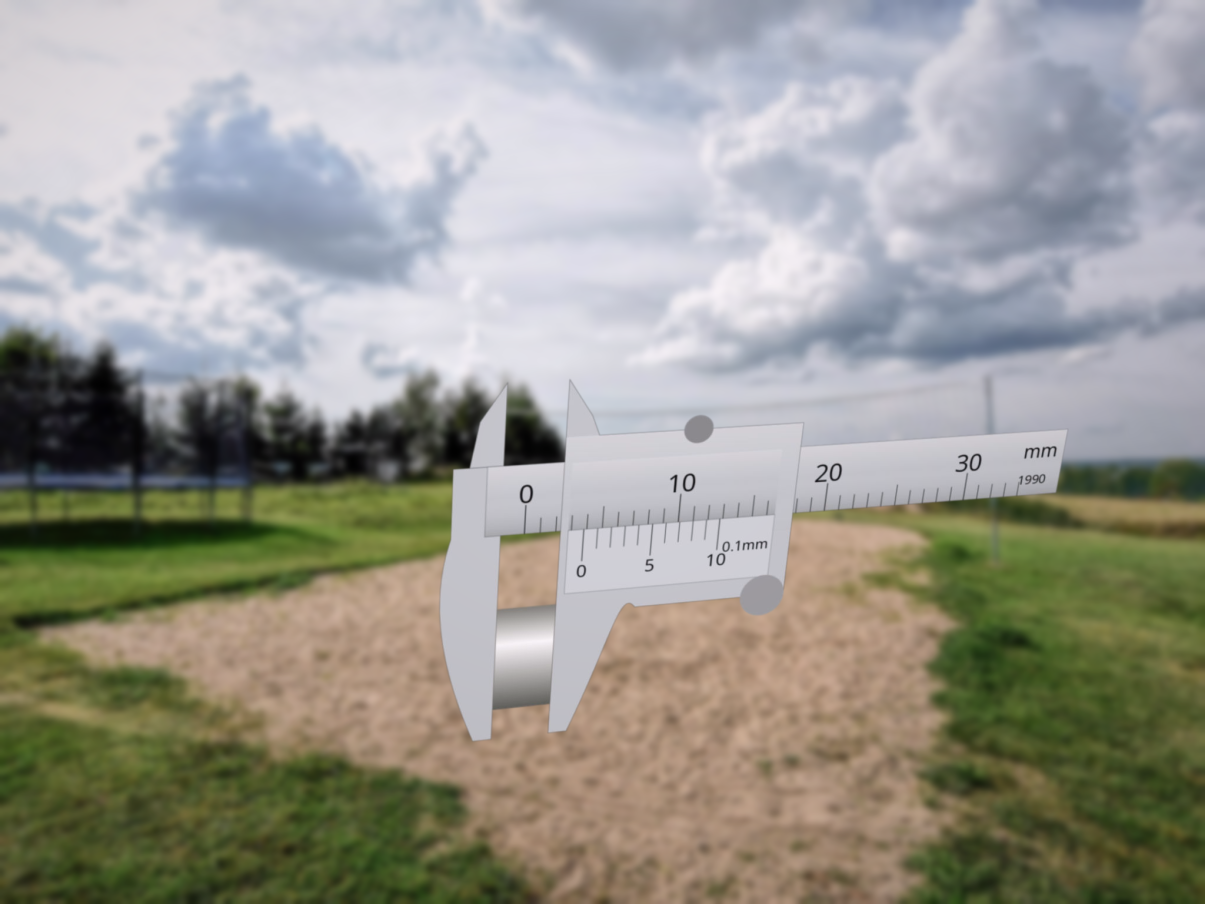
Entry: **3.8** mm
